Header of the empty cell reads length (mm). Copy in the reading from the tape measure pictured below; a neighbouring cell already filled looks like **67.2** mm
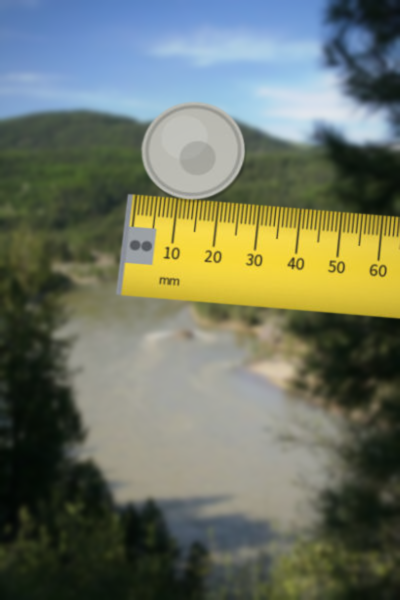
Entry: **25** mm
